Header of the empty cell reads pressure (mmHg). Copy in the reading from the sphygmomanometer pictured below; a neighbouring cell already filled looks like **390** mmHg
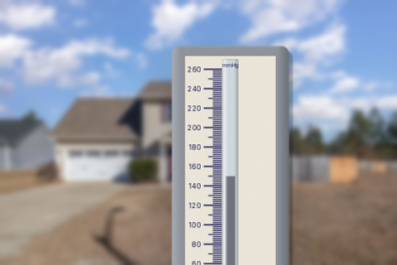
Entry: **150** mmHg
